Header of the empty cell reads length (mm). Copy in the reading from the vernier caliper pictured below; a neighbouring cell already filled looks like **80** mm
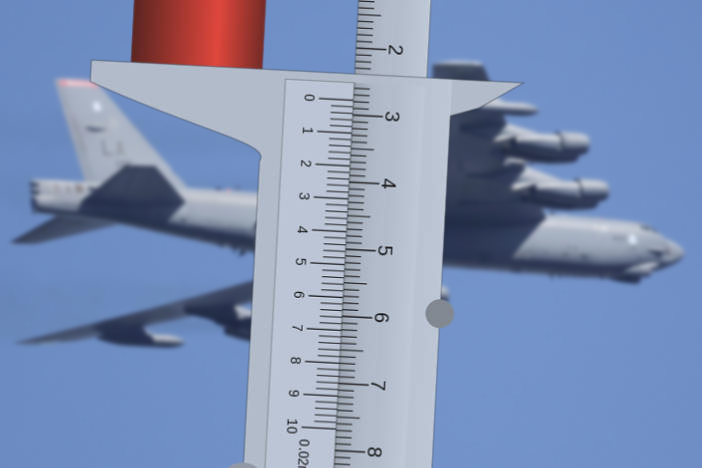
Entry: **27.8** mm
